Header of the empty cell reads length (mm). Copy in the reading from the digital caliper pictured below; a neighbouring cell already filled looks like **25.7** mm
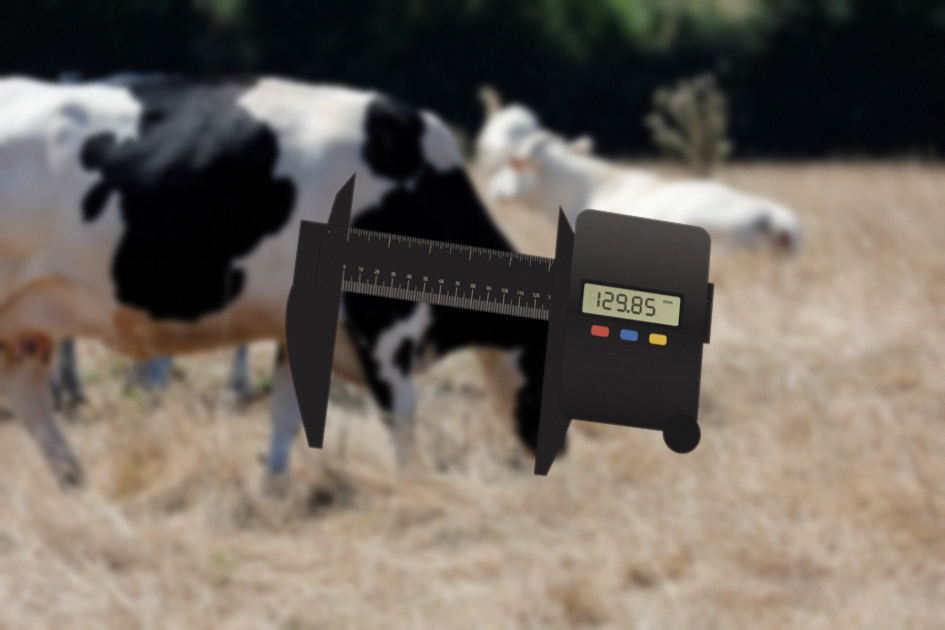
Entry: **129.85** mm
